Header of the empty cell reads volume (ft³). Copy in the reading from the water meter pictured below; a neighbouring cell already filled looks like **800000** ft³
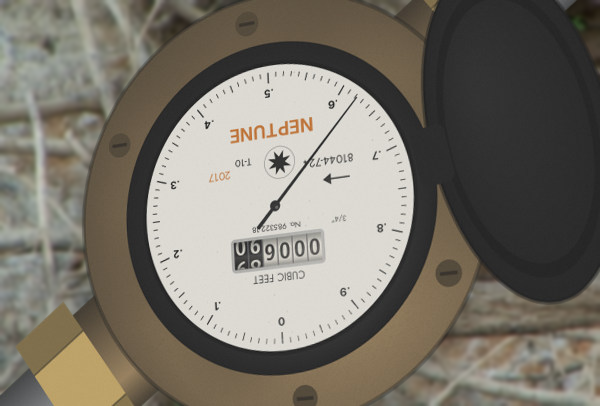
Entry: **689.62** ft³
